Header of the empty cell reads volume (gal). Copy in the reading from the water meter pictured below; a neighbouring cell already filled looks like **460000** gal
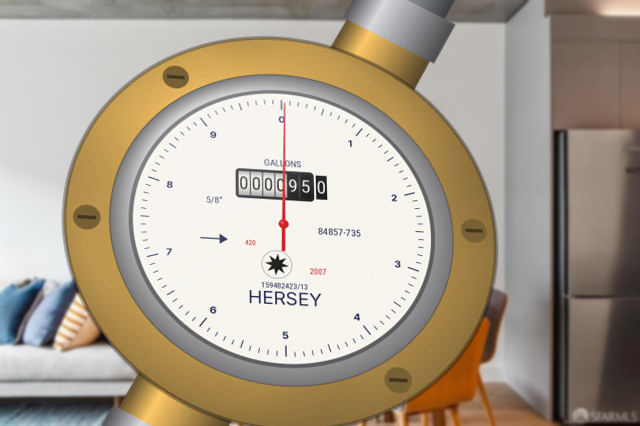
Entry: **950.0** gal
